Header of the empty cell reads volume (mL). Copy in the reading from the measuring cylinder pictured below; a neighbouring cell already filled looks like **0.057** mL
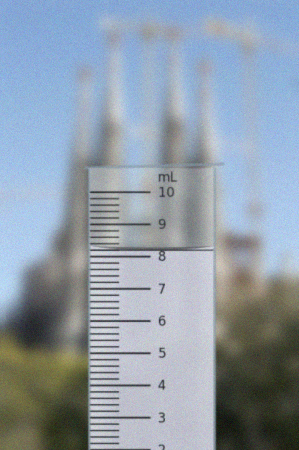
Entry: **8.2** mL
